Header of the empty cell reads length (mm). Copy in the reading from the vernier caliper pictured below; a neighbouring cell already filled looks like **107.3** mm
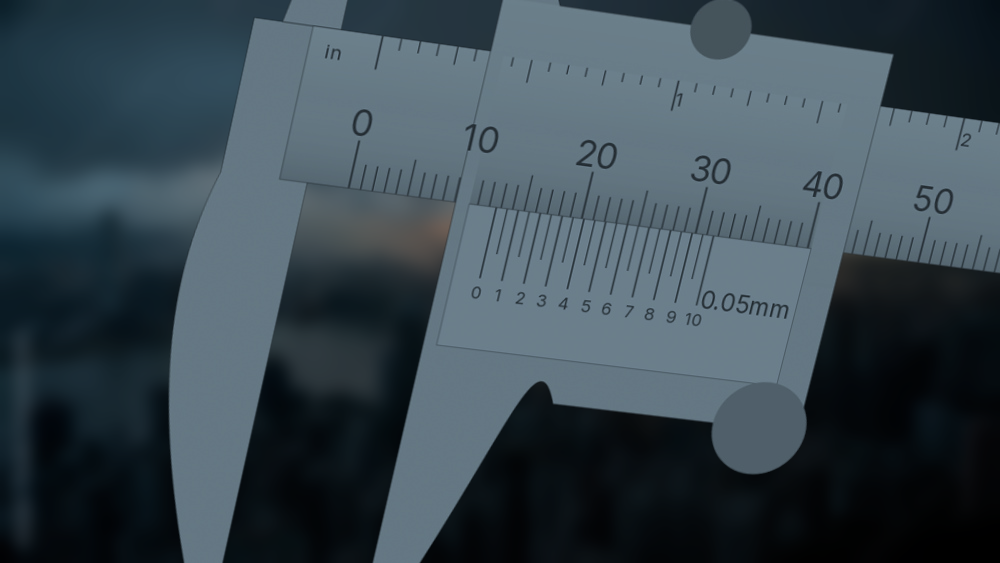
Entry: **12.6** mm
